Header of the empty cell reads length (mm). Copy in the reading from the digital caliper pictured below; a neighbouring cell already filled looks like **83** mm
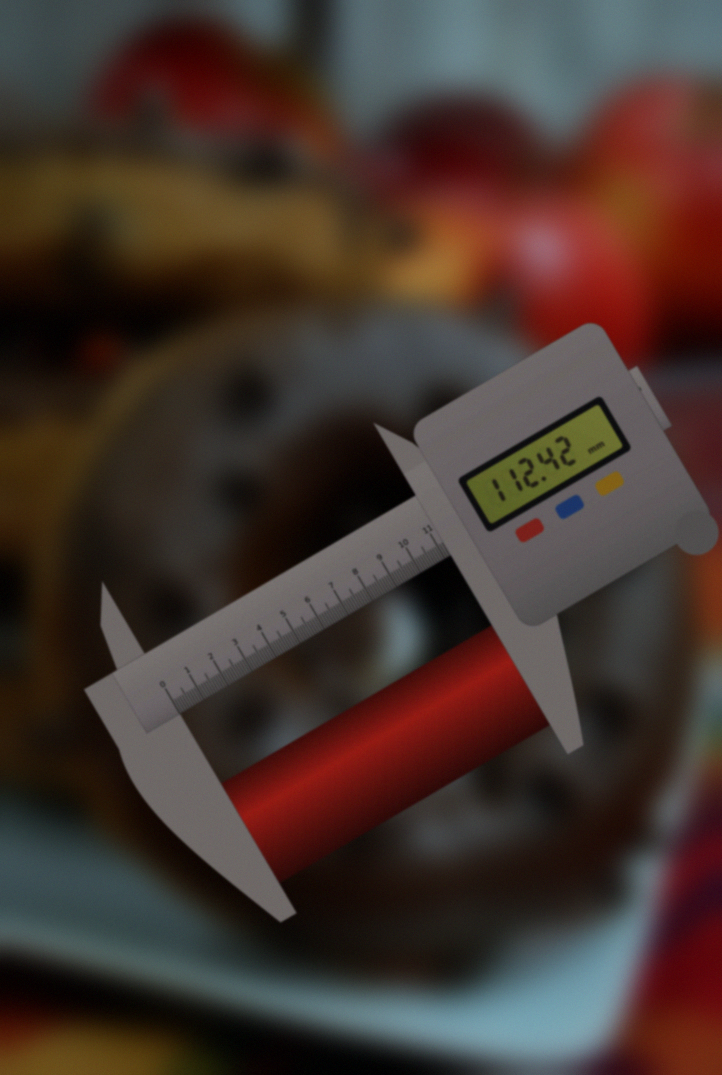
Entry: **112.42** mm
